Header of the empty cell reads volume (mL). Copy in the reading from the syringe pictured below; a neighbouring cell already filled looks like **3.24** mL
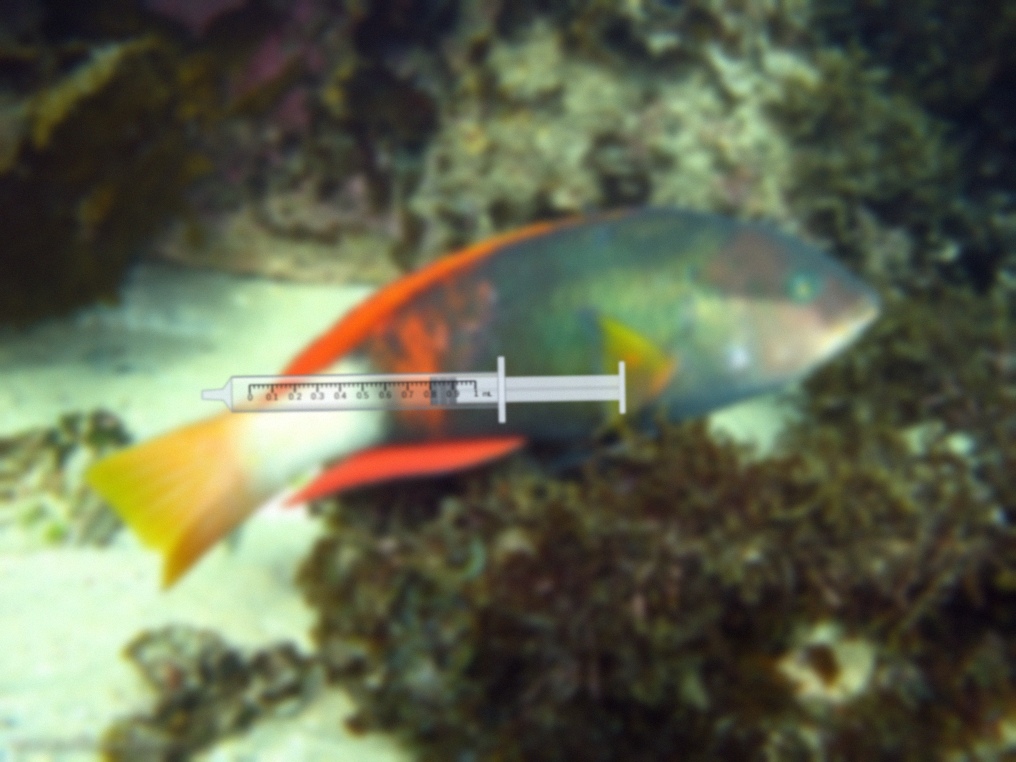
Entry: **0.8** mL
